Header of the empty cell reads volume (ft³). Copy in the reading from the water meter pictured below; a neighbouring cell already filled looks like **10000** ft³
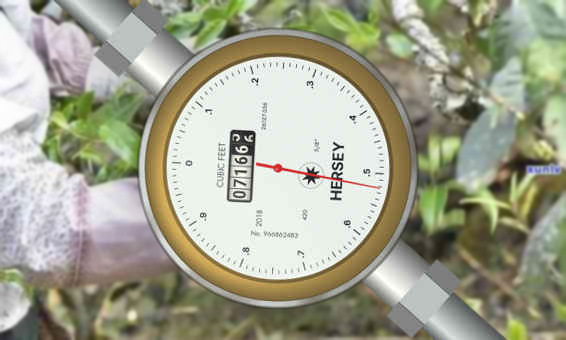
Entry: **71665.52** ft³
